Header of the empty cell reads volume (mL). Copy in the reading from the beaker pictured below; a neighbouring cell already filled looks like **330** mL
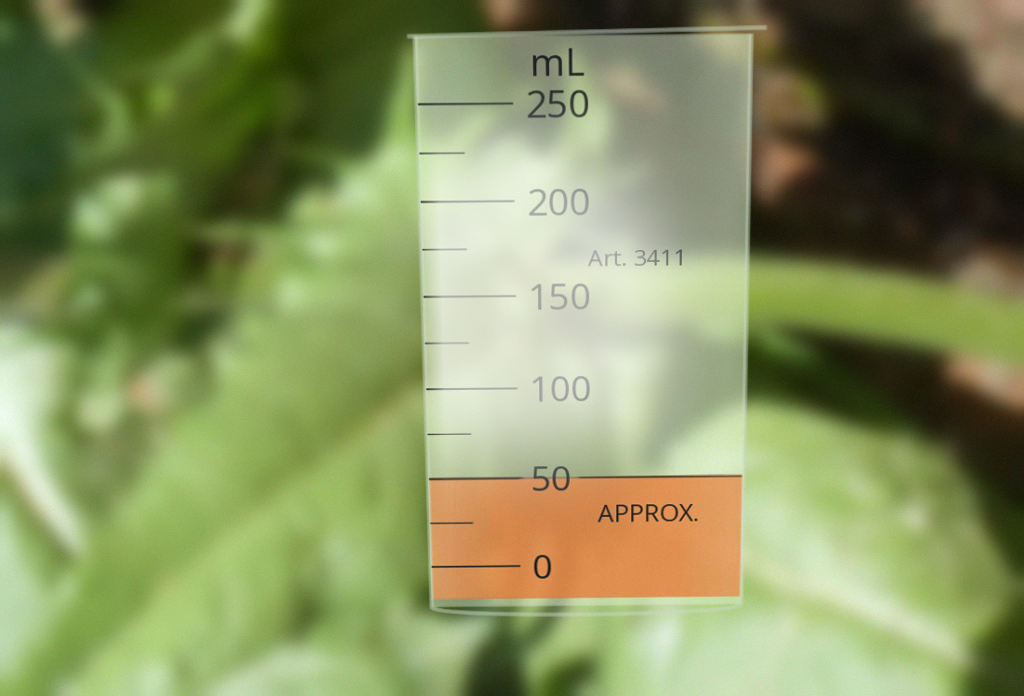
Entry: **50** mL
